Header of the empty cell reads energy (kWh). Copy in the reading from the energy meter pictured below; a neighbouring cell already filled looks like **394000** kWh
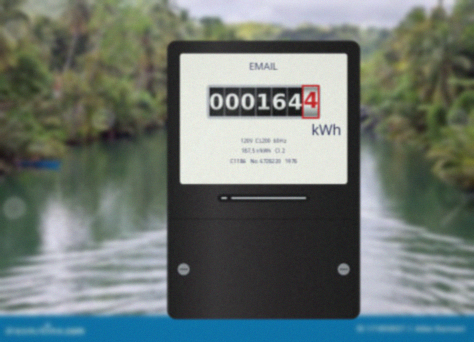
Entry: **164.4** kWh
